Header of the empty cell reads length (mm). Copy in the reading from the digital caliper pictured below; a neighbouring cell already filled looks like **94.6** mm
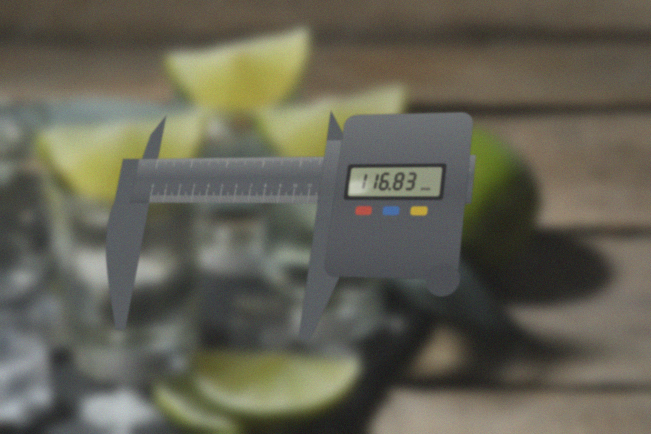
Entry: **116.83** mm
